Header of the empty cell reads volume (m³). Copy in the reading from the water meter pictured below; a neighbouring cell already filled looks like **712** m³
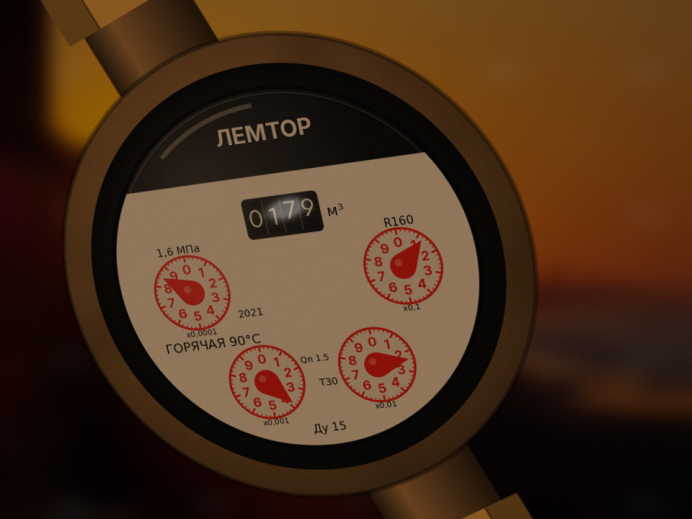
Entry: **179.1238** m³
